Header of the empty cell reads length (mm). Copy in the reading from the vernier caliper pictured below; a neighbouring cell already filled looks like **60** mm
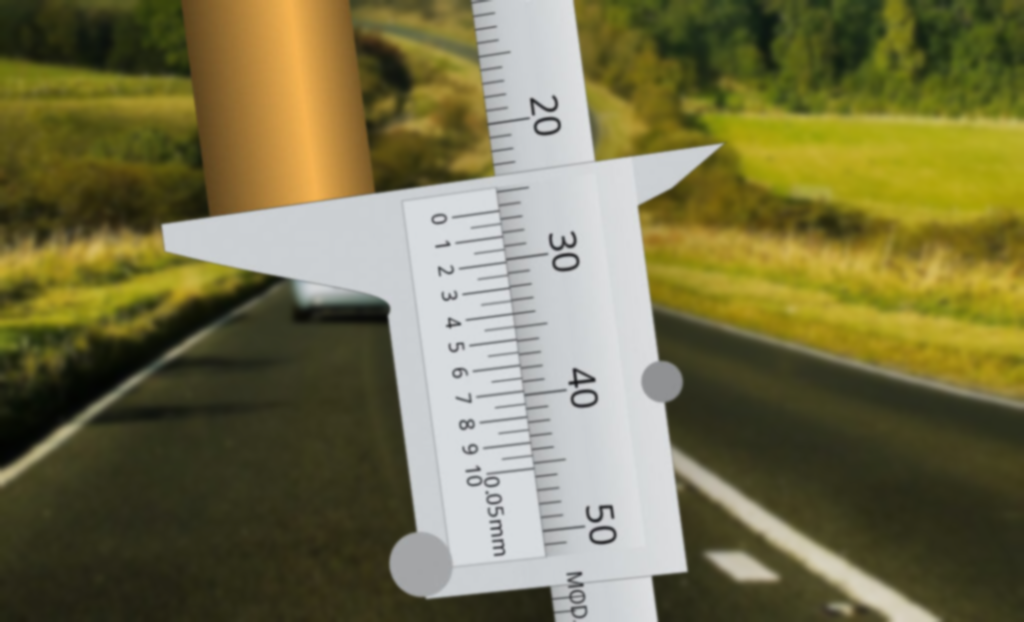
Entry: **26.4** mm
